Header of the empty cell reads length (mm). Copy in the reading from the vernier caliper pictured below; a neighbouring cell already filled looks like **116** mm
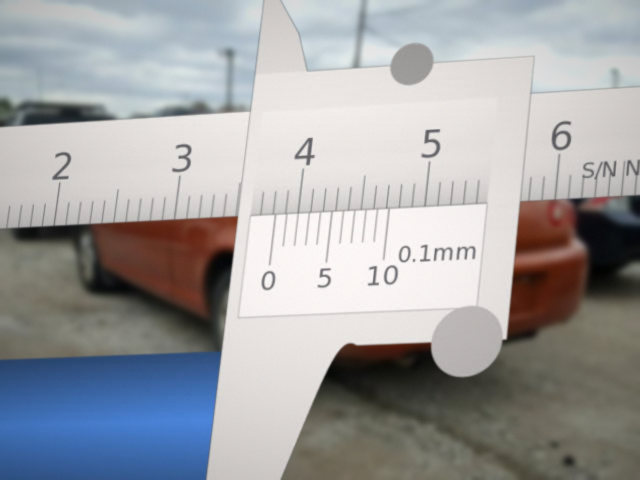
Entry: **38.2** mm
